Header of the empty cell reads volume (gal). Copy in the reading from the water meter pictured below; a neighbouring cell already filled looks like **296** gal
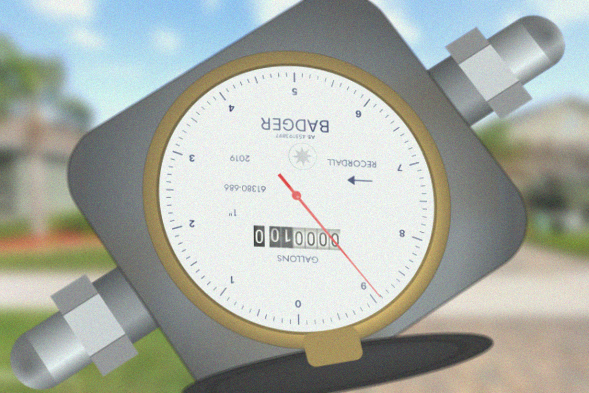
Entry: **98.9** gal
